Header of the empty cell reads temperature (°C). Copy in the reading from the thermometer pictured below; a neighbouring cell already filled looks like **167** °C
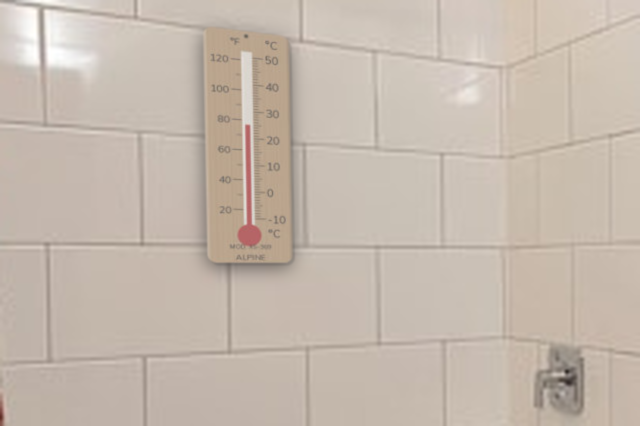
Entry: **25** °C
